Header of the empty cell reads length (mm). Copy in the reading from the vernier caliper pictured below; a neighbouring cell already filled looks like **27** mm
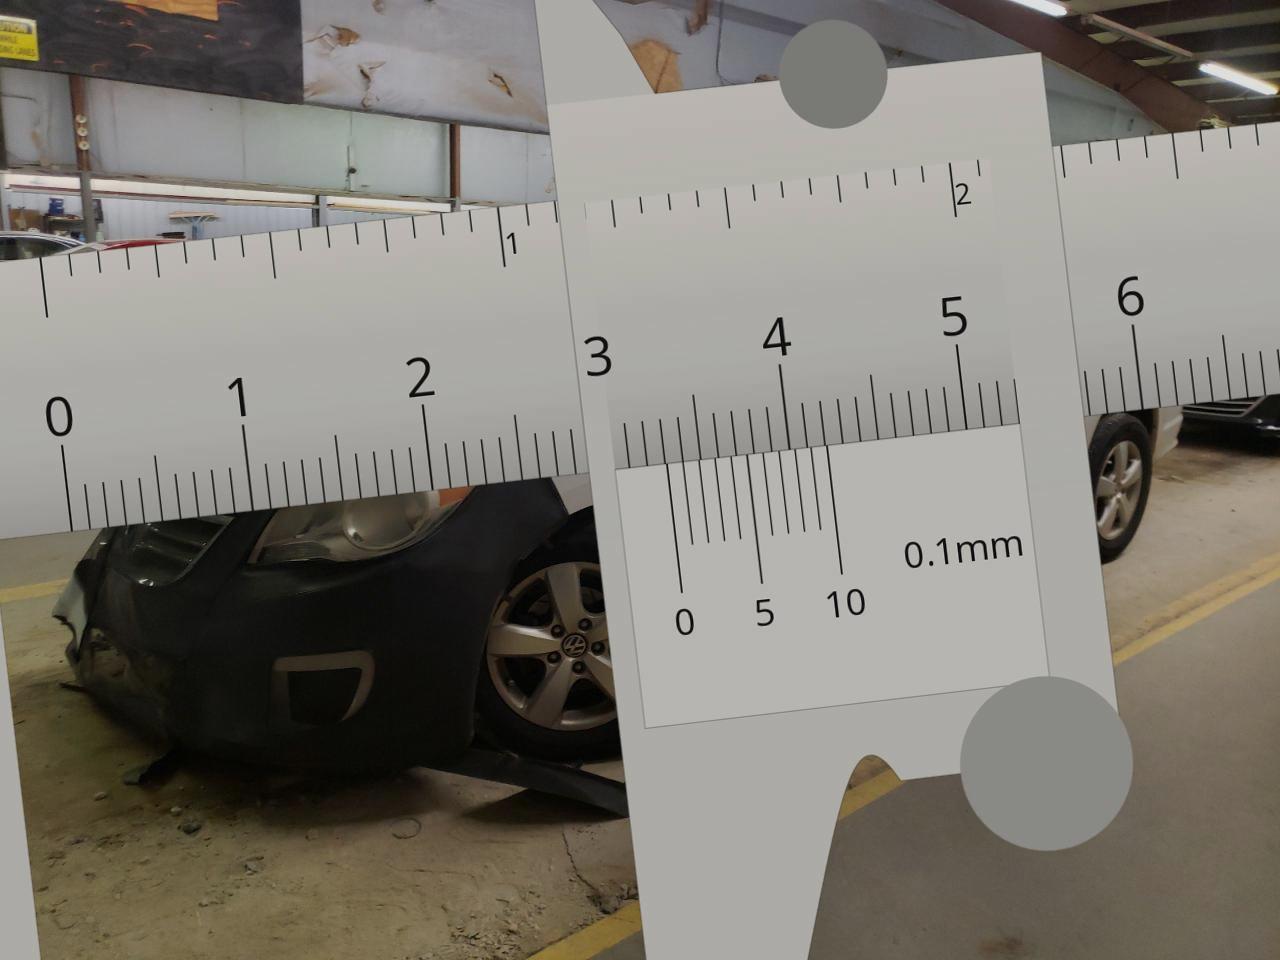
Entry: **33.1** mm
